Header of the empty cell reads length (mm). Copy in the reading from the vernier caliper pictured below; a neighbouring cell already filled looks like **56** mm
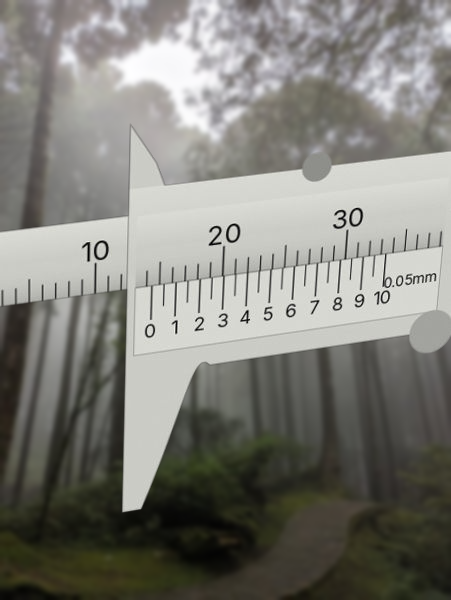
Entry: **14.4** mm
